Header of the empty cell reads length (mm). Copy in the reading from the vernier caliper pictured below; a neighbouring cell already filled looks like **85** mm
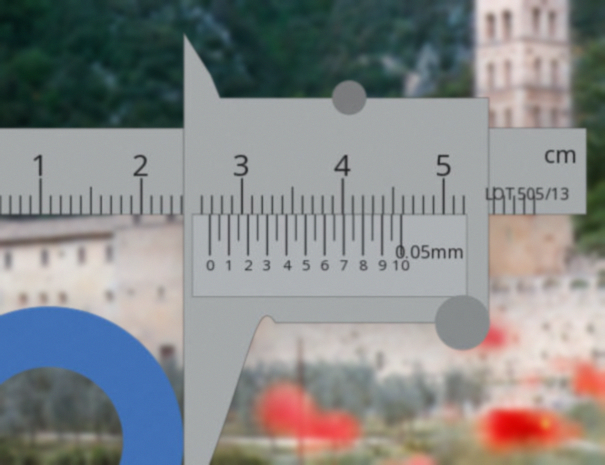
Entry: **26.8** mm
